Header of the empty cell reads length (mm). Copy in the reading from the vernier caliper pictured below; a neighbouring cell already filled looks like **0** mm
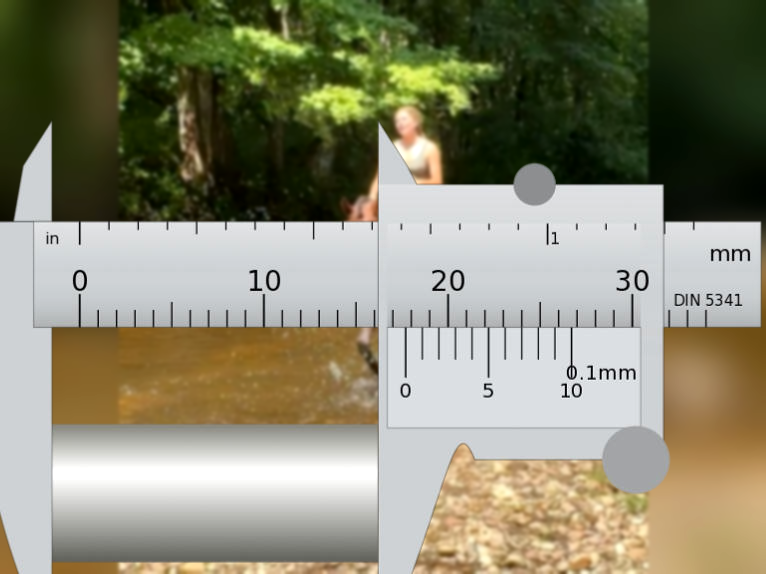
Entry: **17.7** mm
